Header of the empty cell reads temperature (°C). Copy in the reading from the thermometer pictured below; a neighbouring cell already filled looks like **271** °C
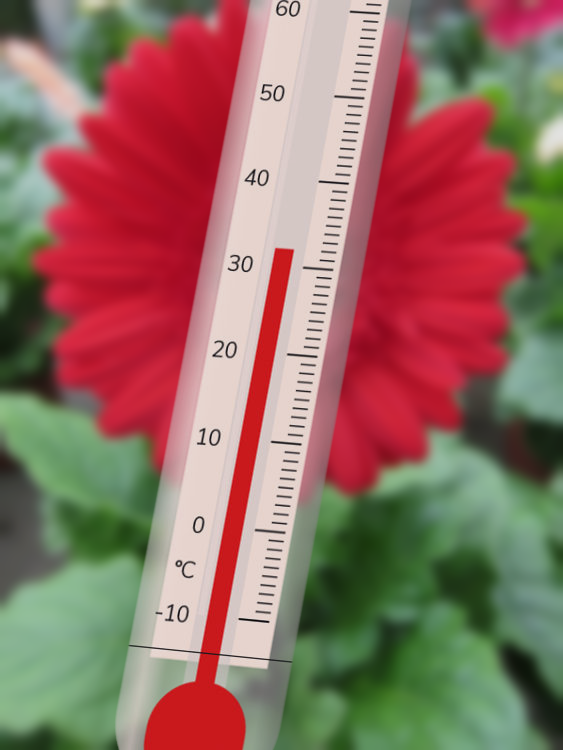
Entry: **32** °C
